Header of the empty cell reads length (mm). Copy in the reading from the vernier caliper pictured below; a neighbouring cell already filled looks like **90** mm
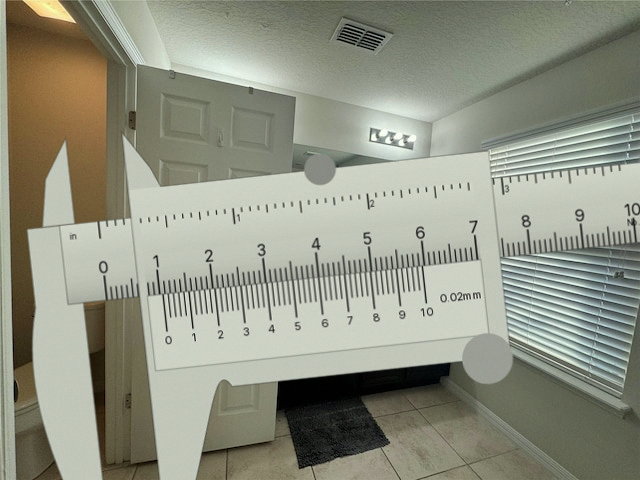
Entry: **10.6** mm
